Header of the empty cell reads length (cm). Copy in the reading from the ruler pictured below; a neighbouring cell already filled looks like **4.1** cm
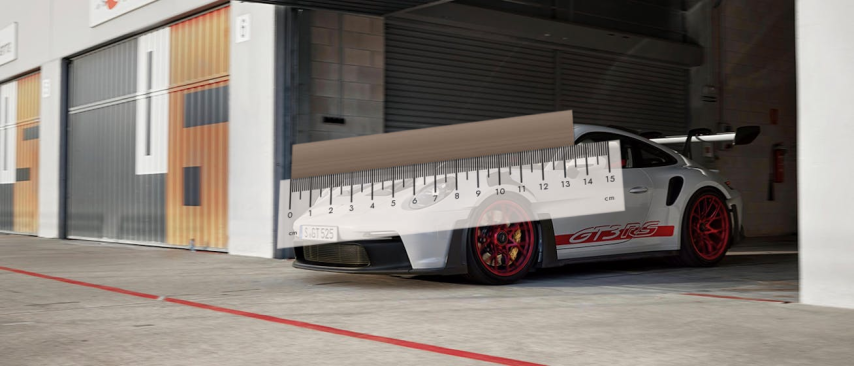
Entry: **13.5** cm
